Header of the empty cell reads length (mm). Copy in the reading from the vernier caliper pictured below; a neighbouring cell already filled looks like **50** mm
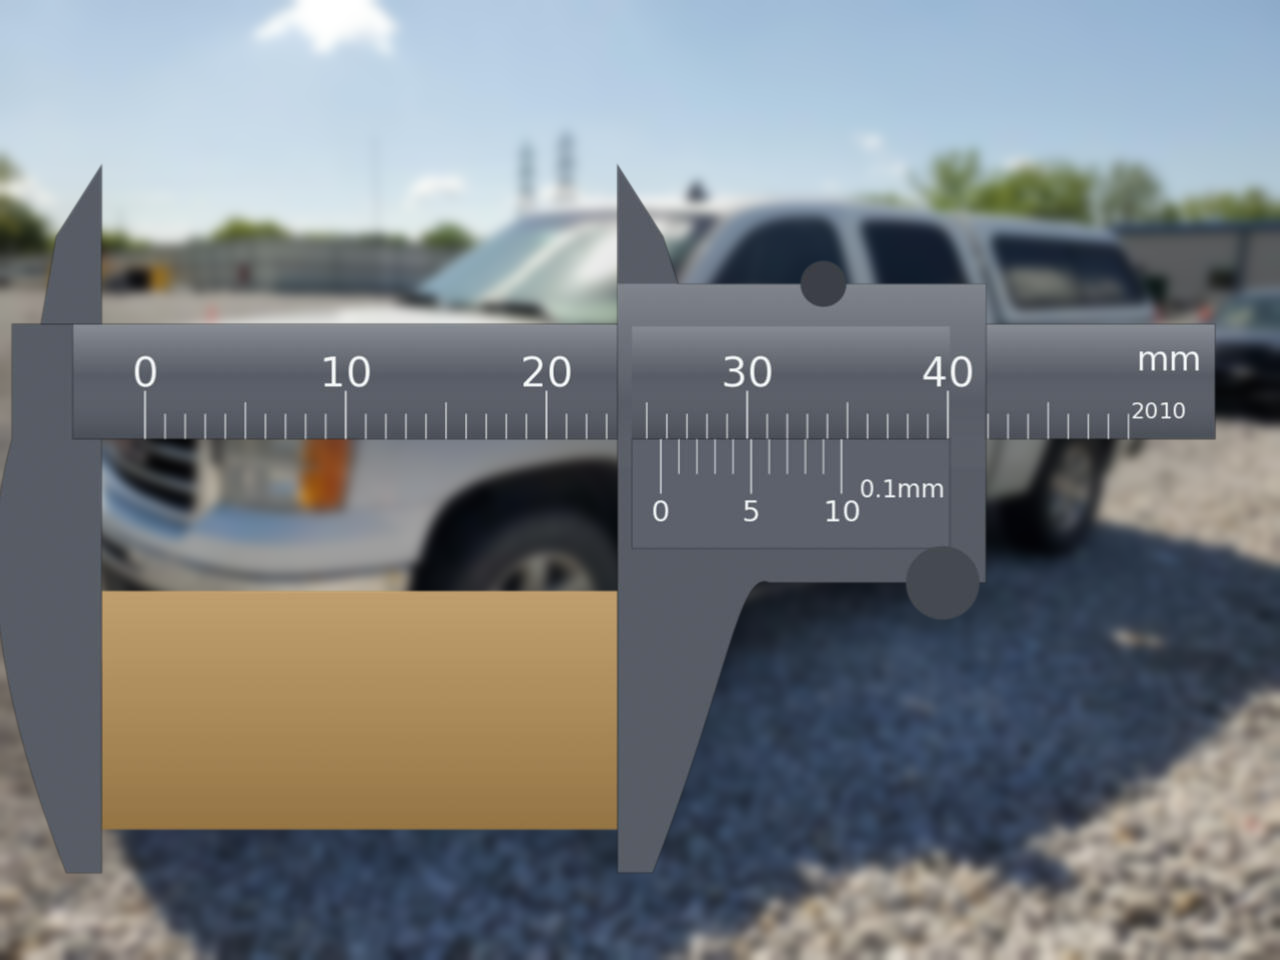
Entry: **25.7** mm
